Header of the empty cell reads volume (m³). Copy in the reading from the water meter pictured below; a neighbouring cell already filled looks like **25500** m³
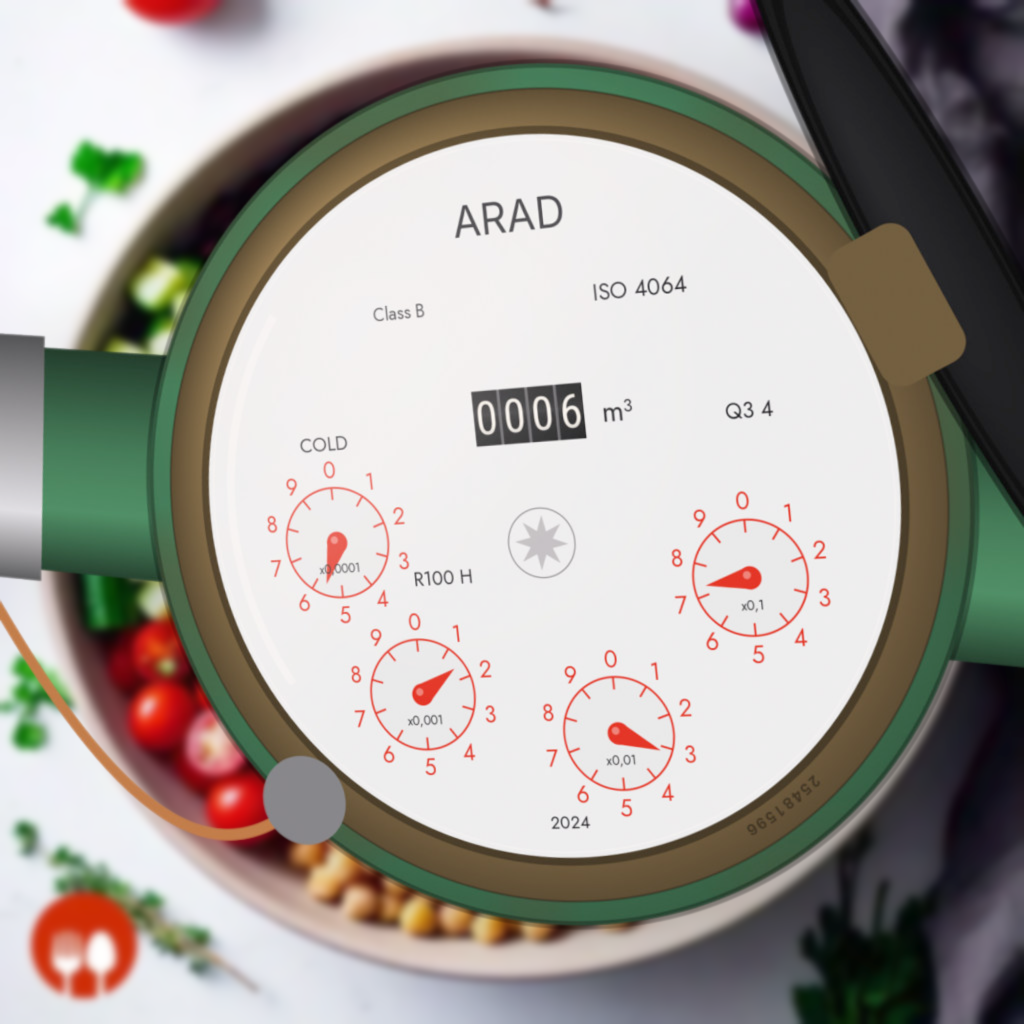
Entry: **6.7315** m³
